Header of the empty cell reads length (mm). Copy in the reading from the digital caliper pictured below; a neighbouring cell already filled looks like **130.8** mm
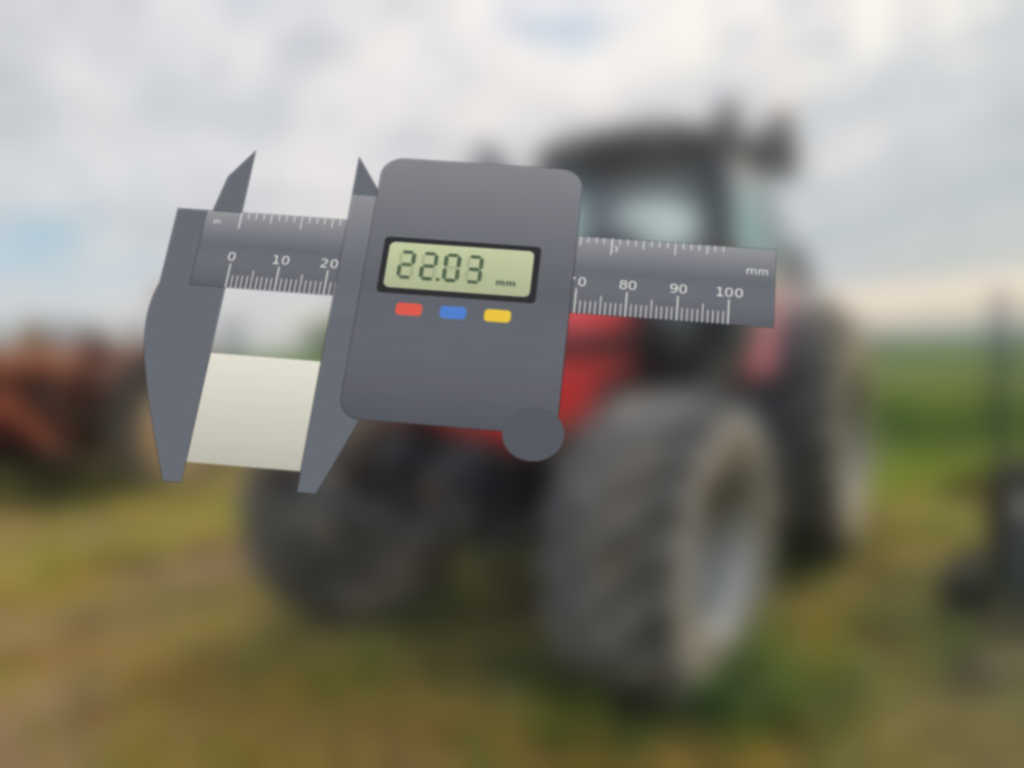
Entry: **22.03** mm
